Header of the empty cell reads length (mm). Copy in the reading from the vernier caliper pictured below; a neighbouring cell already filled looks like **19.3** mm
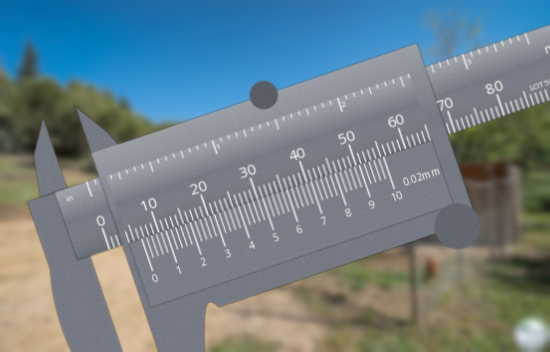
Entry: **6.5** mm
